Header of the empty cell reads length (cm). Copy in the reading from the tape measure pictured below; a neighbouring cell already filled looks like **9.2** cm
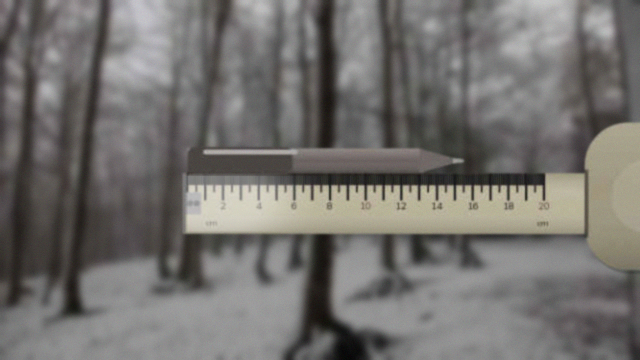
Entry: **15.5** cm
